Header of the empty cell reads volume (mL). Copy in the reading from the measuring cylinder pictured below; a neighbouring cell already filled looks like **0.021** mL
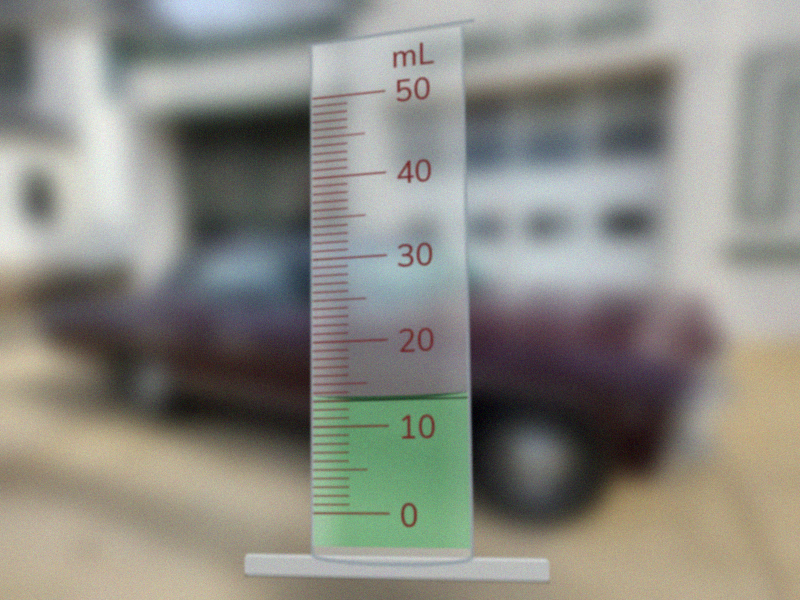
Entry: **13** mL
